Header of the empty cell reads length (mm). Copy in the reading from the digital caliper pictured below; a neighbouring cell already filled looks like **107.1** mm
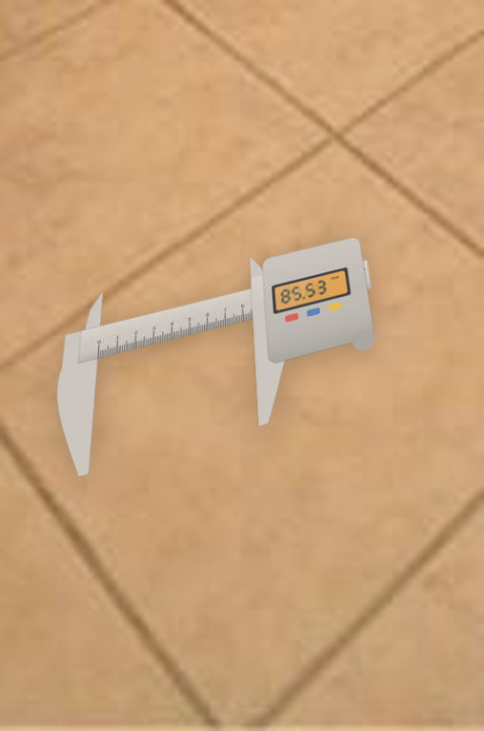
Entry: **85.53** mm
